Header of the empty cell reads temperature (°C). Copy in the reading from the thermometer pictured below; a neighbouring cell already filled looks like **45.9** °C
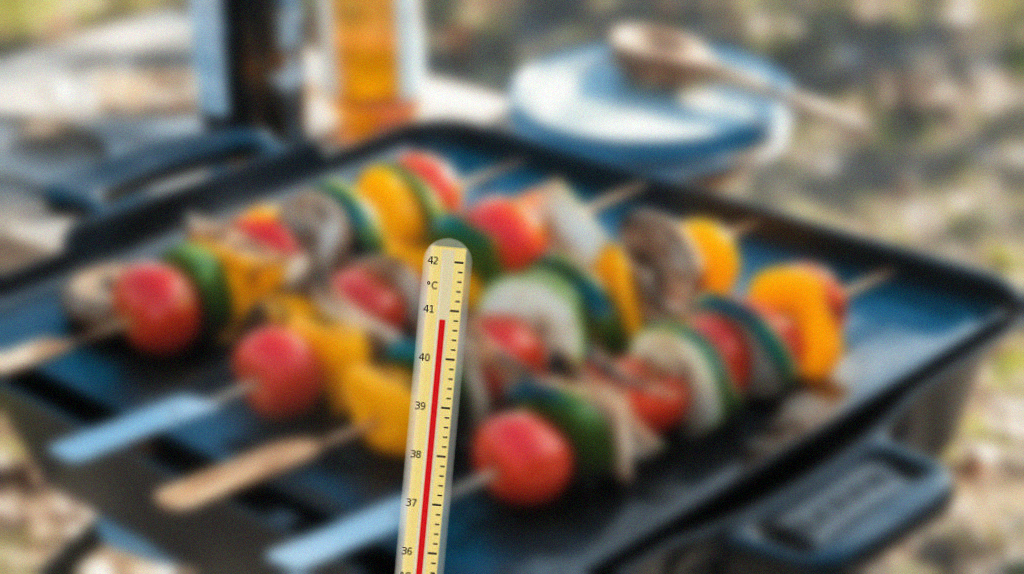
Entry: **40.8** °C
